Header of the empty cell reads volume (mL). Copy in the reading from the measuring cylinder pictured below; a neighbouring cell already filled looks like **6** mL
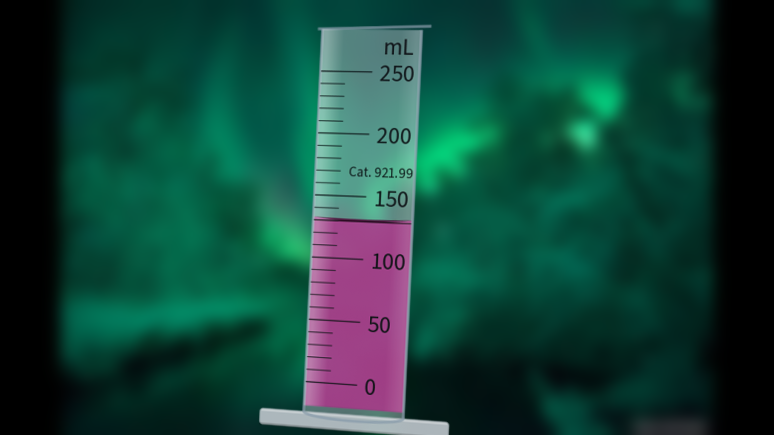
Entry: **130** mL
